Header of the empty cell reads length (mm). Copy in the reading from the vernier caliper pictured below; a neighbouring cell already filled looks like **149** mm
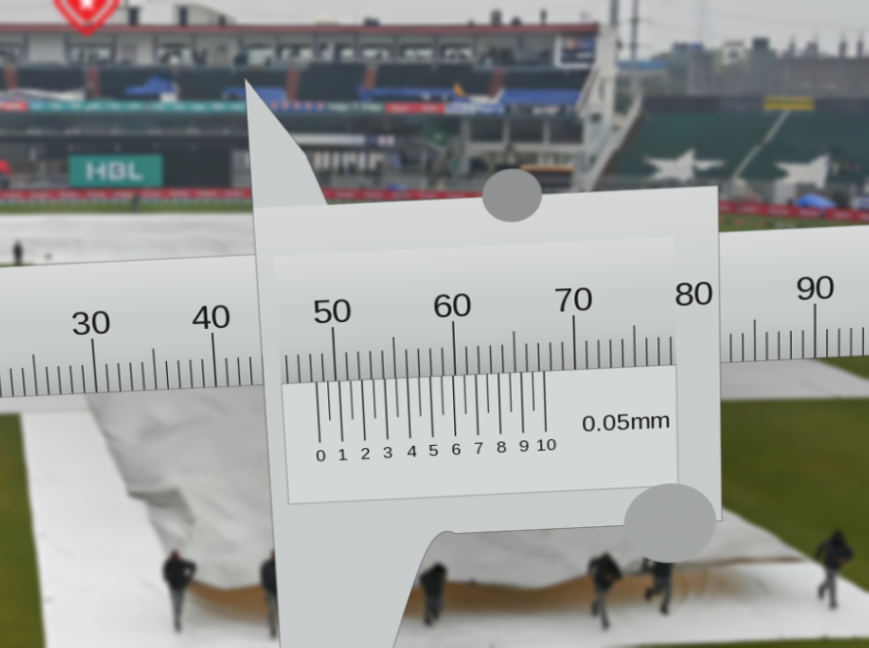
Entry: **48.4** mm
